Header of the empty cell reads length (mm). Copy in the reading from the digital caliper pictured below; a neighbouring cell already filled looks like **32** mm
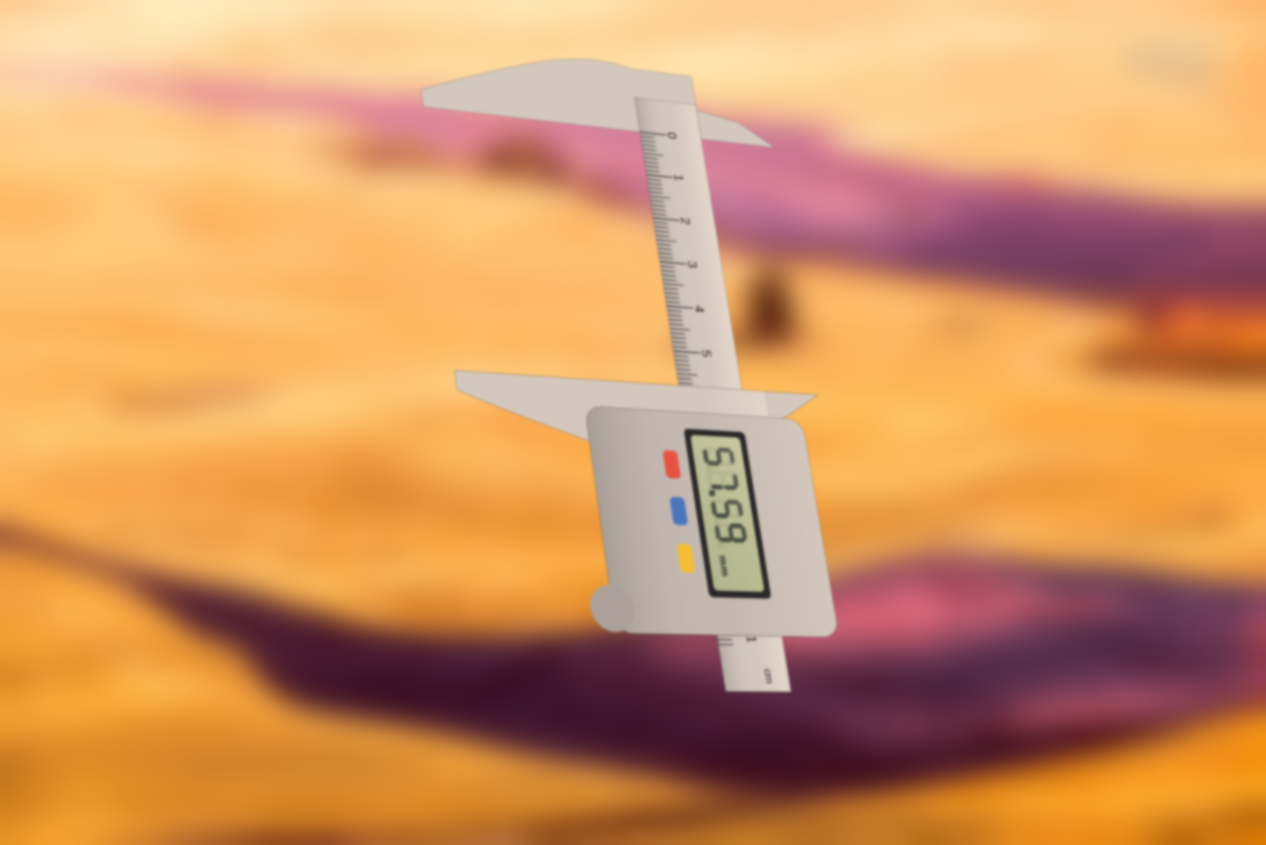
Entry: **57.59** mm
